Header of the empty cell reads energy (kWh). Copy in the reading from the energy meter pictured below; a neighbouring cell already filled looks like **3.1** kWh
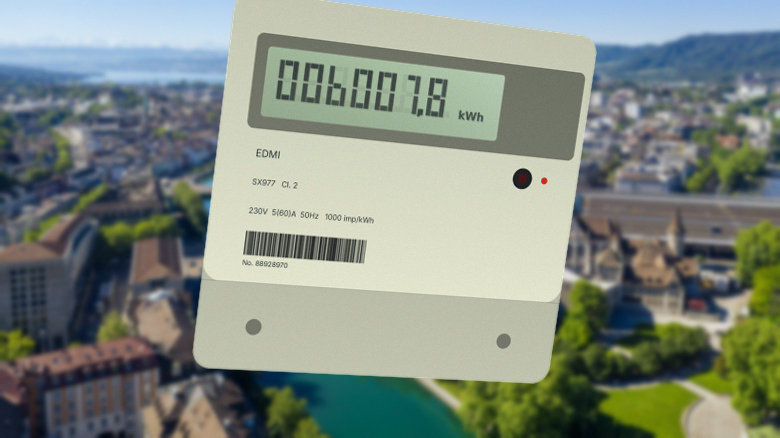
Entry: **6007.8** kWh
